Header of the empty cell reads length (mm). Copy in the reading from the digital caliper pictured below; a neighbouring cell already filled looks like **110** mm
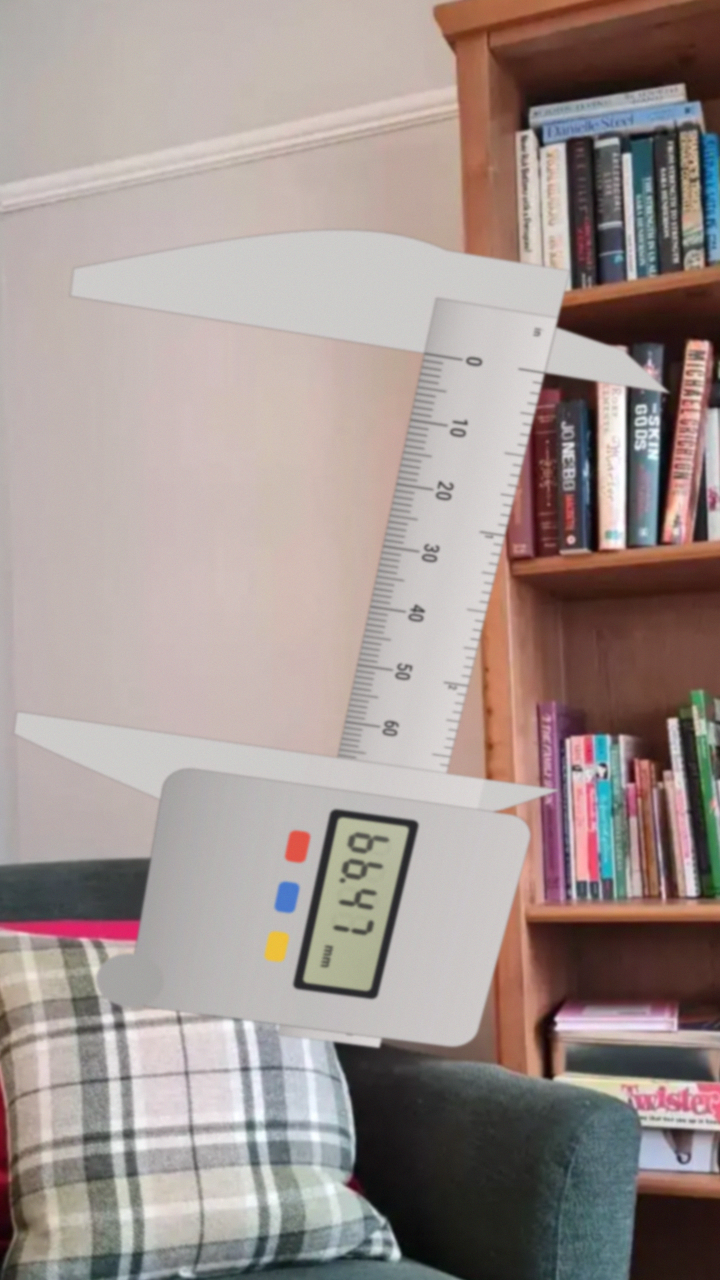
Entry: **66.47** mm
